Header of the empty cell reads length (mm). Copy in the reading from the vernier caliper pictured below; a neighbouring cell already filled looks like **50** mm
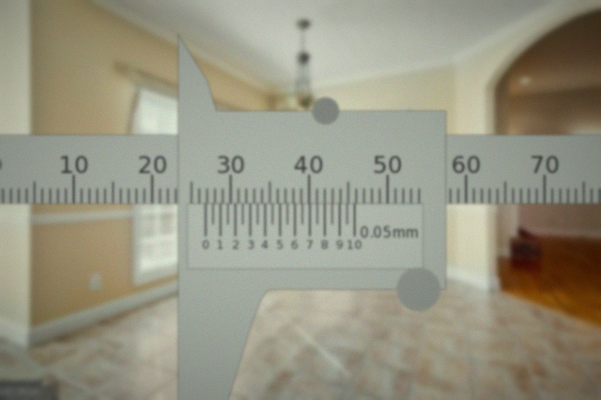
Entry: **26.8** mm
